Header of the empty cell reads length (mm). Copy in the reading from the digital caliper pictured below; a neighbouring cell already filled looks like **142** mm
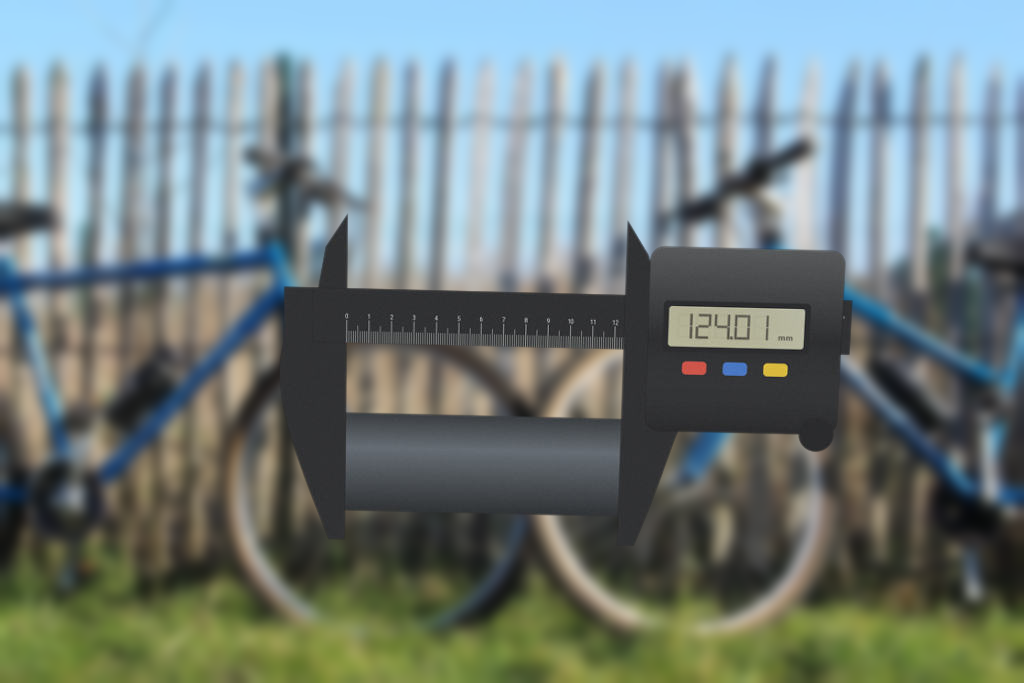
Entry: **124.01** mm
